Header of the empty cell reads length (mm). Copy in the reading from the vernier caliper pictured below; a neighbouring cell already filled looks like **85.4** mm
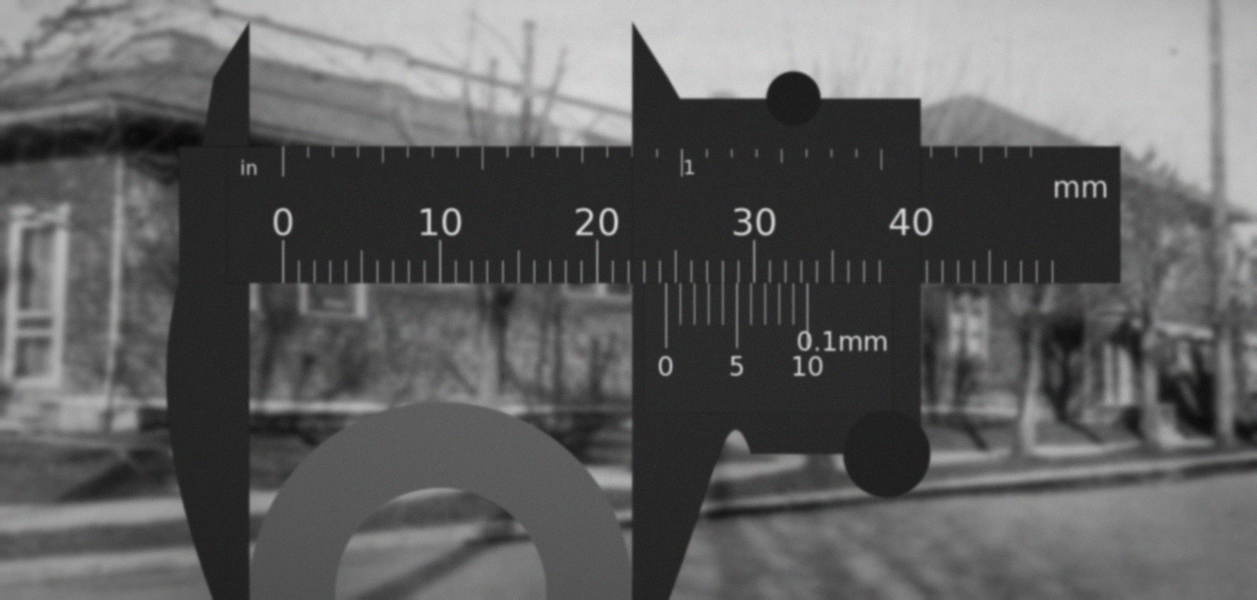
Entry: **24.4** mm
